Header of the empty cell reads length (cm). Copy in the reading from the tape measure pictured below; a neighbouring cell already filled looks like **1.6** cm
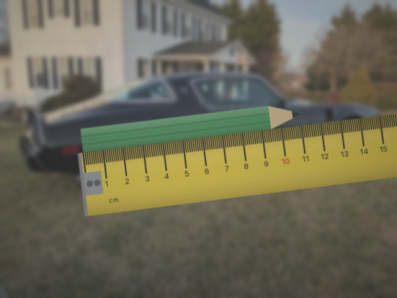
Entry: **11** cm
